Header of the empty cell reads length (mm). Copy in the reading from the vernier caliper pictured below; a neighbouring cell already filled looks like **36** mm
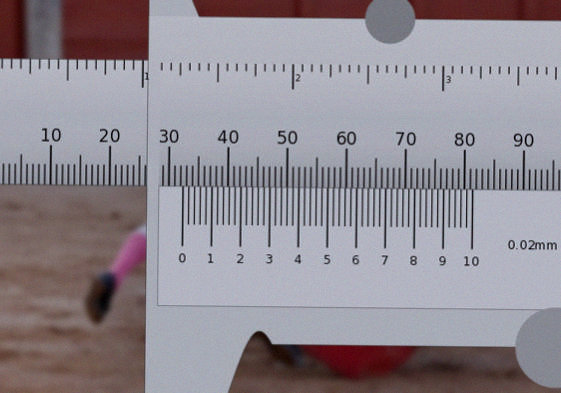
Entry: **32.4** mm
